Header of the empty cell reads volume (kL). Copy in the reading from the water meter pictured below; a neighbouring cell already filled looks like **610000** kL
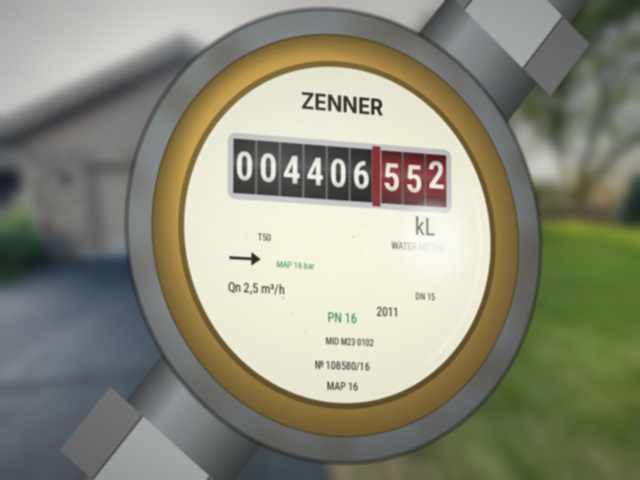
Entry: **4406.552** kL
